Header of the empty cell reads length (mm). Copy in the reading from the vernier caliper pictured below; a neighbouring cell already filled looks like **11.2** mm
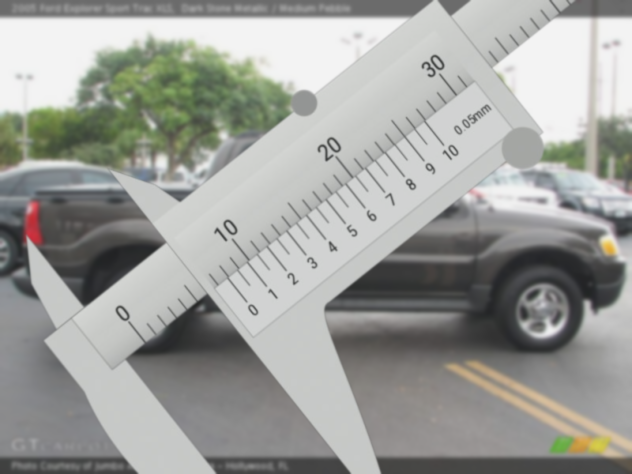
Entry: **7.9** mm
